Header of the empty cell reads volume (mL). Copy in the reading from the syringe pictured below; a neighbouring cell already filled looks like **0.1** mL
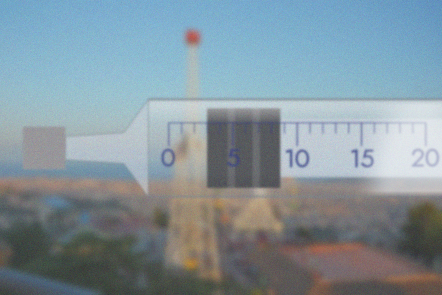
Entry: **3** mL
